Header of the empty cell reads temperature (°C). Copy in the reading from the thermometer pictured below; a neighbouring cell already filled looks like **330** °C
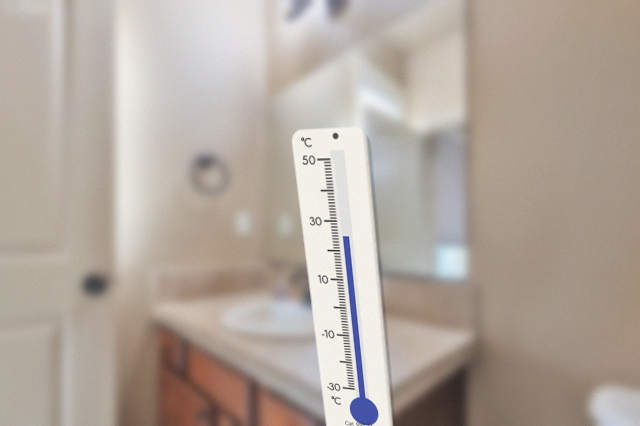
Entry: **25** °C
